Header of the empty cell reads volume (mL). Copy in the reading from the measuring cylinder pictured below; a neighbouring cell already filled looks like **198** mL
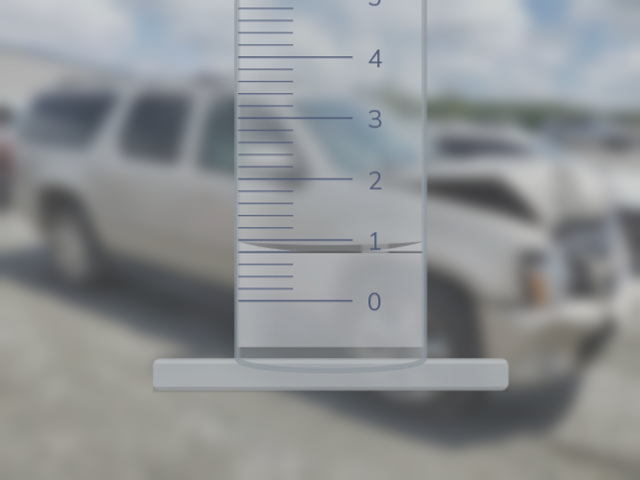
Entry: **0.8** mL
